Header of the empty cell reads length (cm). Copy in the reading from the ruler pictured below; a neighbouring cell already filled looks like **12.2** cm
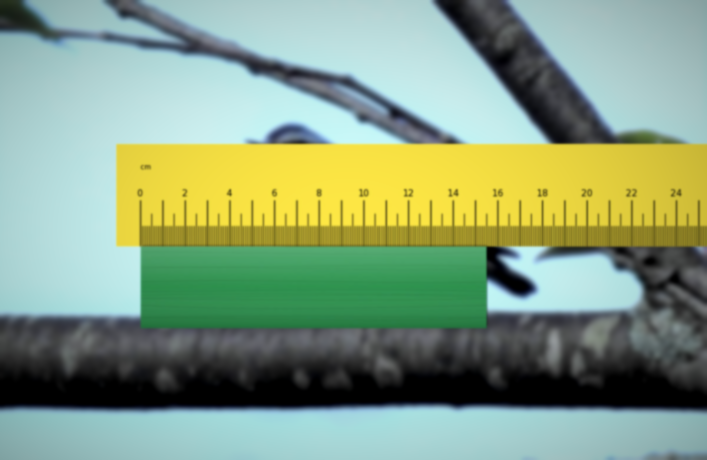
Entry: **15.5** cm
